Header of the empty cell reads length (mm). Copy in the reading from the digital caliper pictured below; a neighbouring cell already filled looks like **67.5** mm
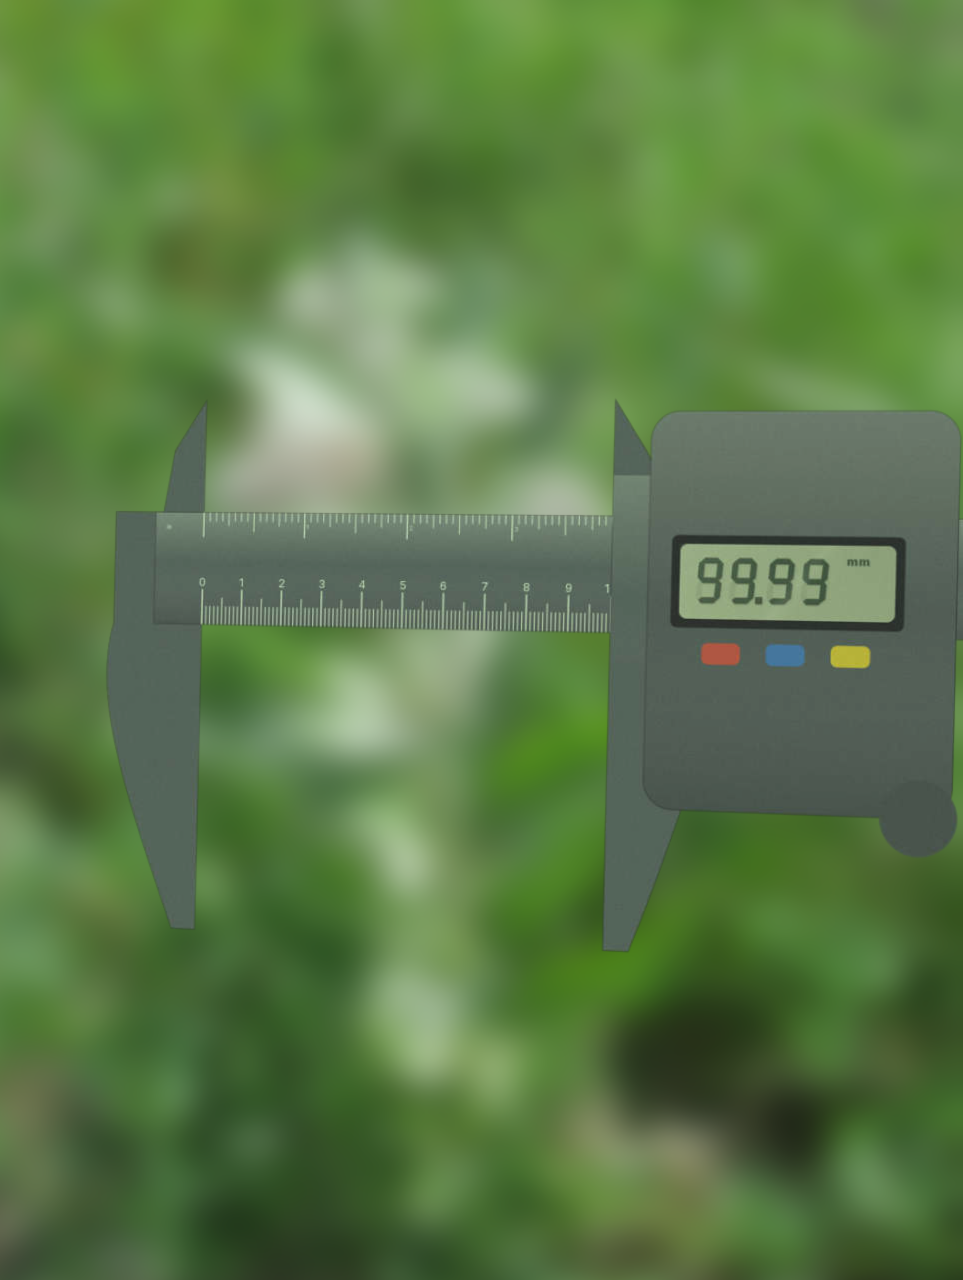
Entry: **99.99** mm
